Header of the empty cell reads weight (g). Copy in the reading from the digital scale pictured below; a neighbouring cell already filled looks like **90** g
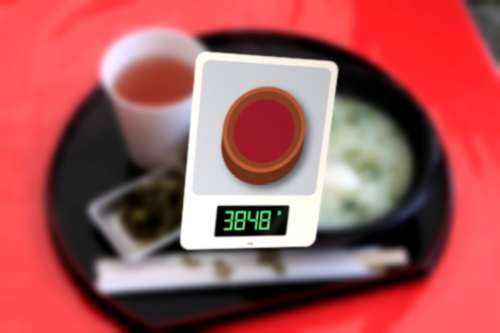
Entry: **3848** g
